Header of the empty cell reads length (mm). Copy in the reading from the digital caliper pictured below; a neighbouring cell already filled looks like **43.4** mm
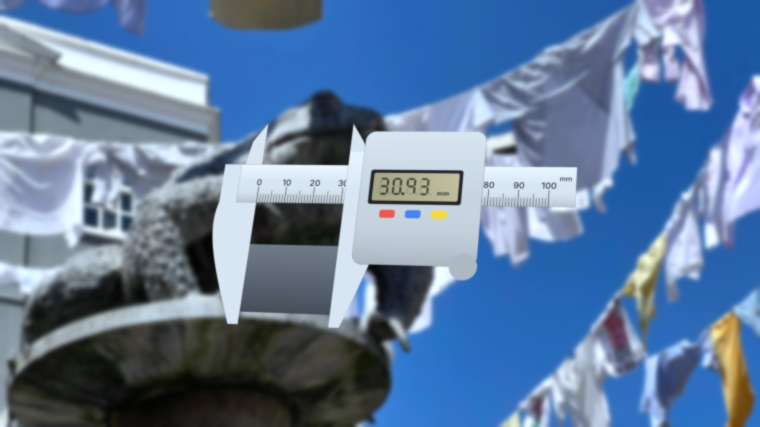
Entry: **30.93** mm
